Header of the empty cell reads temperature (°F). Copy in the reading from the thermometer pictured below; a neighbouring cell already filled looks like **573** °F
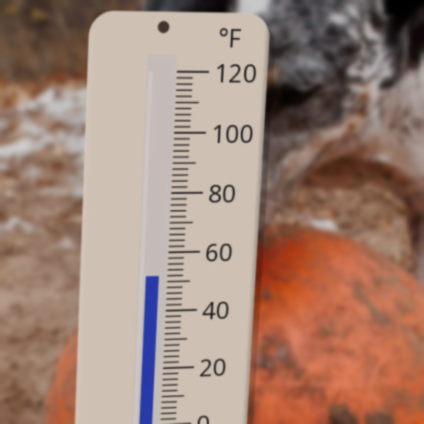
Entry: **52** °F
